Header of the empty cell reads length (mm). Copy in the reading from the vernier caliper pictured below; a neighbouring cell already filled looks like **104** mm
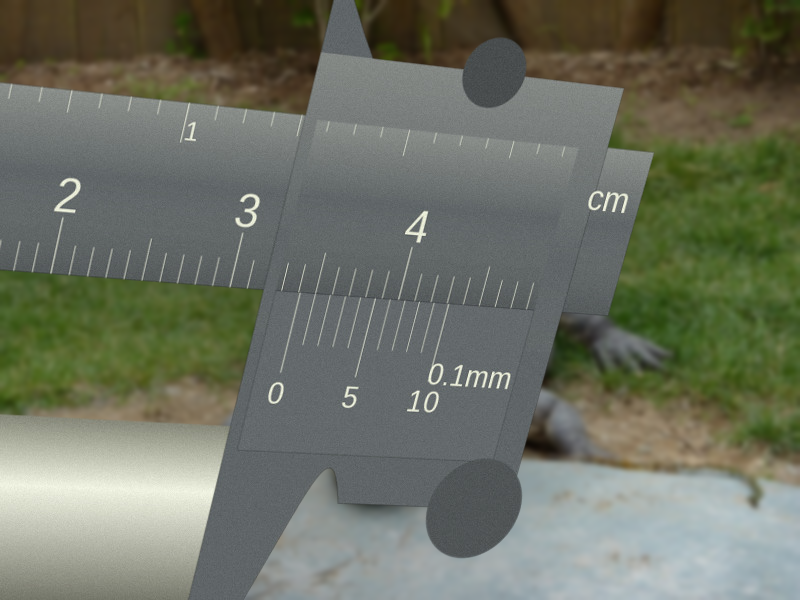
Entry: **34.1** mm
